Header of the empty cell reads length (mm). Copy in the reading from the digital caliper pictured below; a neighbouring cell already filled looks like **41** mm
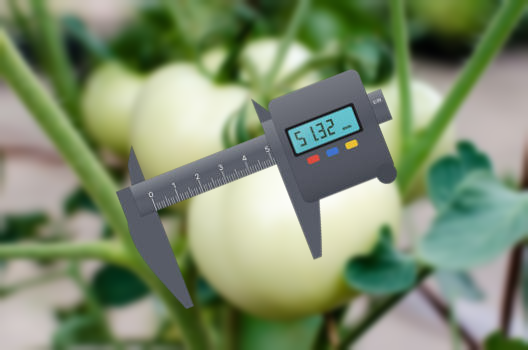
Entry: **51.32** mm
